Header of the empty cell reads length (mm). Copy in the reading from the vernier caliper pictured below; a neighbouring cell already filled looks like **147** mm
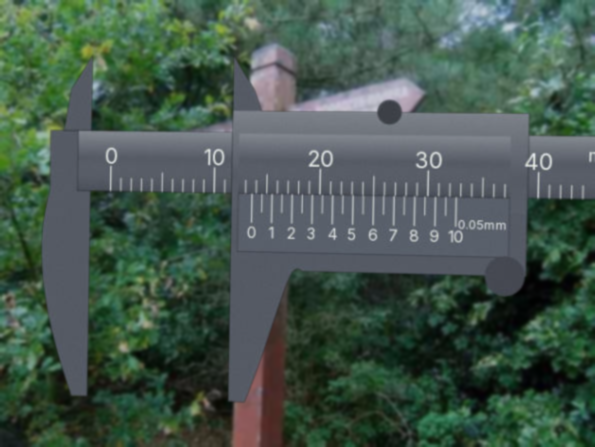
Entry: **13.6** mm
